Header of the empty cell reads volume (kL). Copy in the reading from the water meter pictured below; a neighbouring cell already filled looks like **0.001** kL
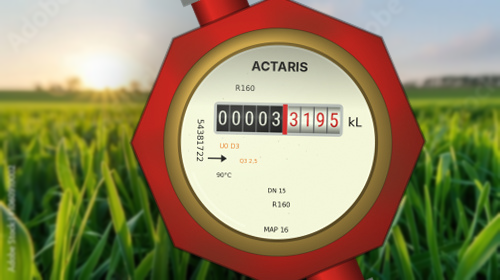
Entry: **3.3195** kL
